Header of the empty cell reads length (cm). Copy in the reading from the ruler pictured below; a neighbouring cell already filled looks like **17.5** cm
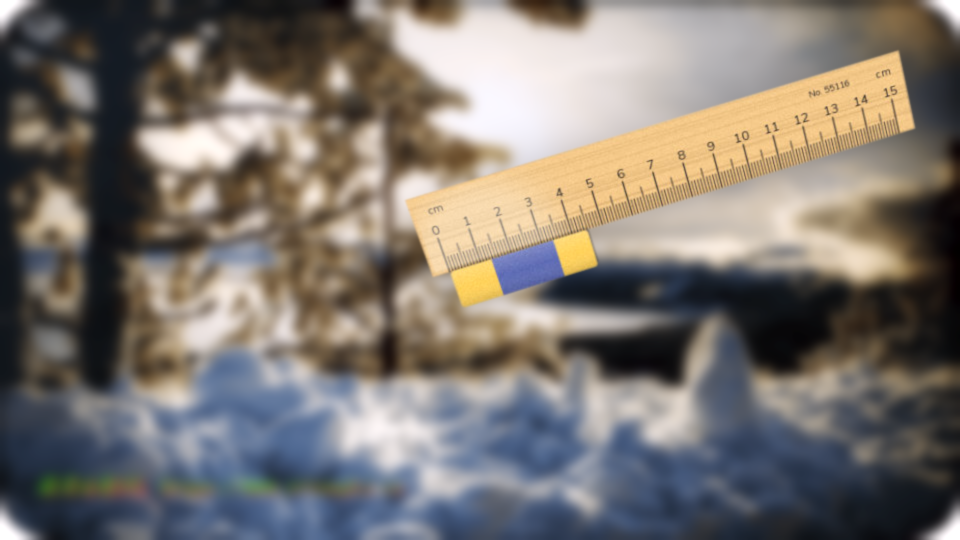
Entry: **4.5** cm
